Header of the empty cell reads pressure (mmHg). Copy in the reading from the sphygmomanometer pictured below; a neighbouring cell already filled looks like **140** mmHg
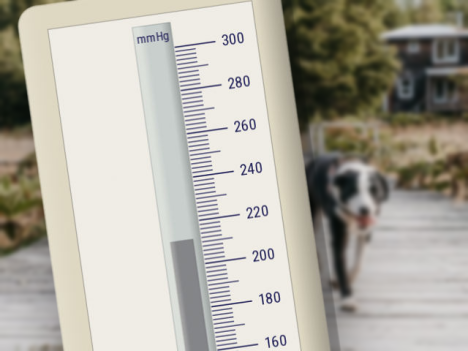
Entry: **212** mmHg
